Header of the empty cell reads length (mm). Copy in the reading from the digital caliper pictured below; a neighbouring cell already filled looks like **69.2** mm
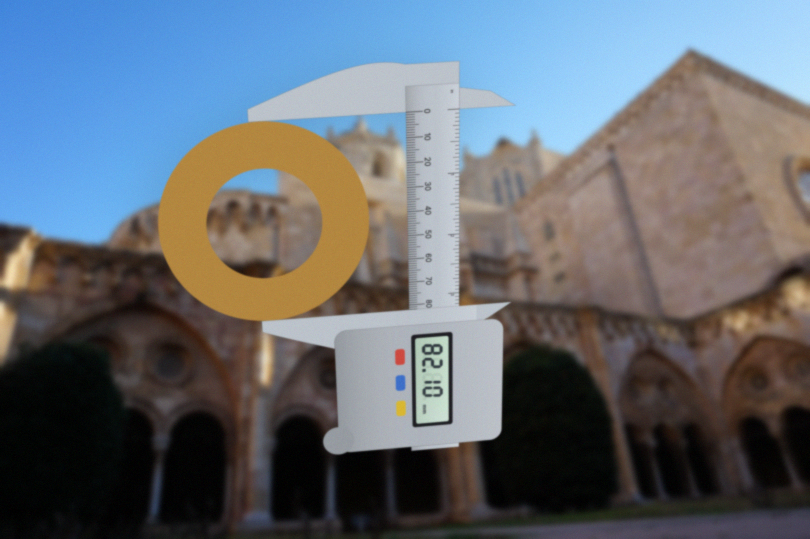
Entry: **82.10** mm
